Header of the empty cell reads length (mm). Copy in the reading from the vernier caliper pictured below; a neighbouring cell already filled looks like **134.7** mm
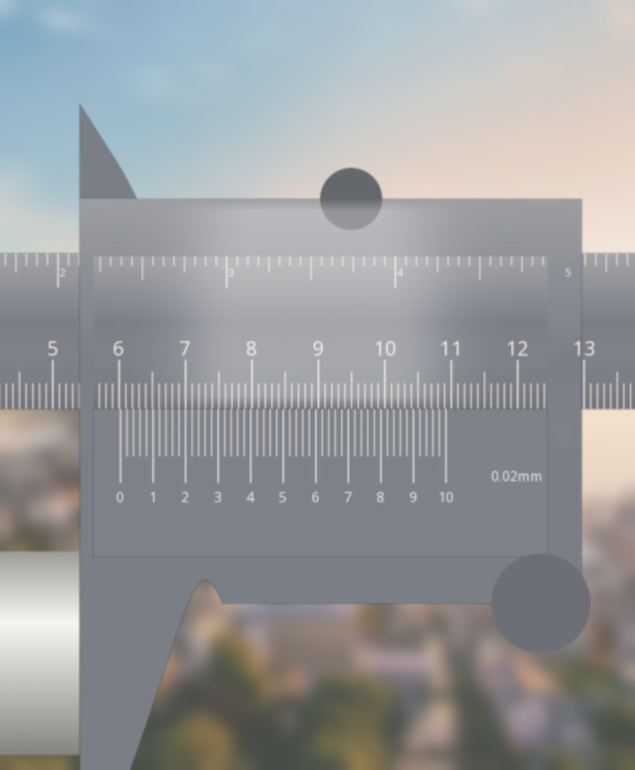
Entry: **60.2** mm
